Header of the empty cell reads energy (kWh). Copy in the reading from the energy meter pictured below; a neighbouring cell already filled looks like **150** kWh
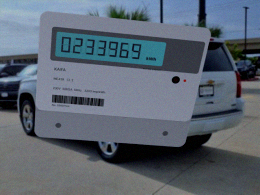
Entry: **233969** kWh
